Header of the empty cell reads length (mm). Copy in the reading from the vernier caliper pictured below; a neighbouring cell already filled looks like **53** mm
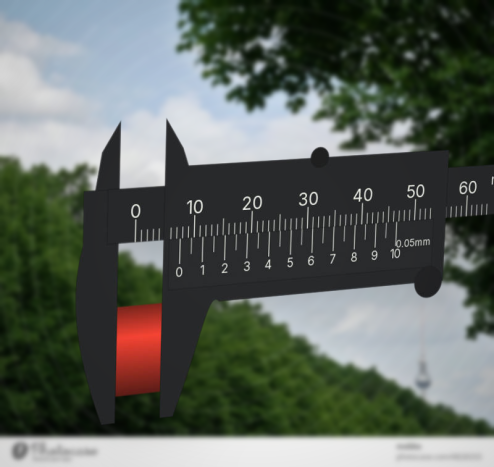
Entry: **7.6** mm
